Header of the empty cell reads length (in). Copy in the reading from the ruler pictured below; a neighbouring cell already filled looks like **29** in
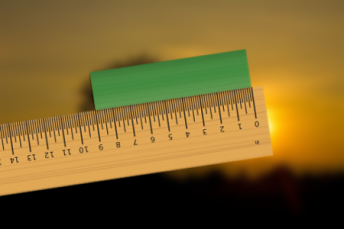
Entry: **9** in
